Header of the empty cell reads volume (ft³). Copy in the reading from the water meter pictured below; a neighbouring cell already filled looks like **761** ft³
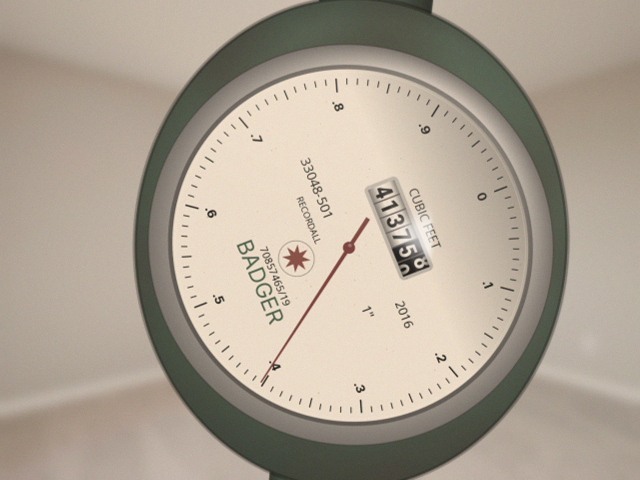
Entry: **413758.40** ft³
